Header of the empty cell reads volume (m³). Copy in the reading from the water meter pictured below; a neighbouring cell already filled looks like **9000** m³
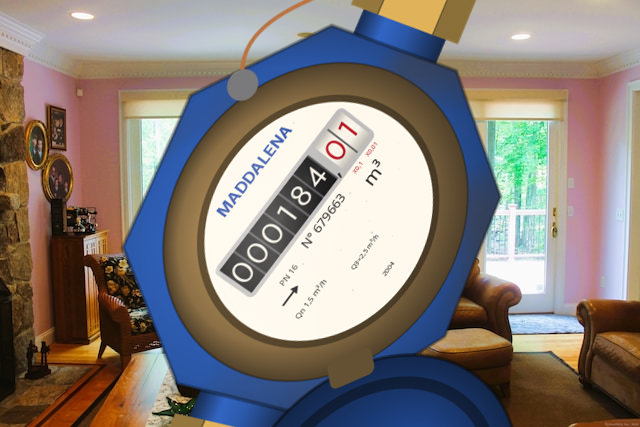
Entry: **184.01** m³
